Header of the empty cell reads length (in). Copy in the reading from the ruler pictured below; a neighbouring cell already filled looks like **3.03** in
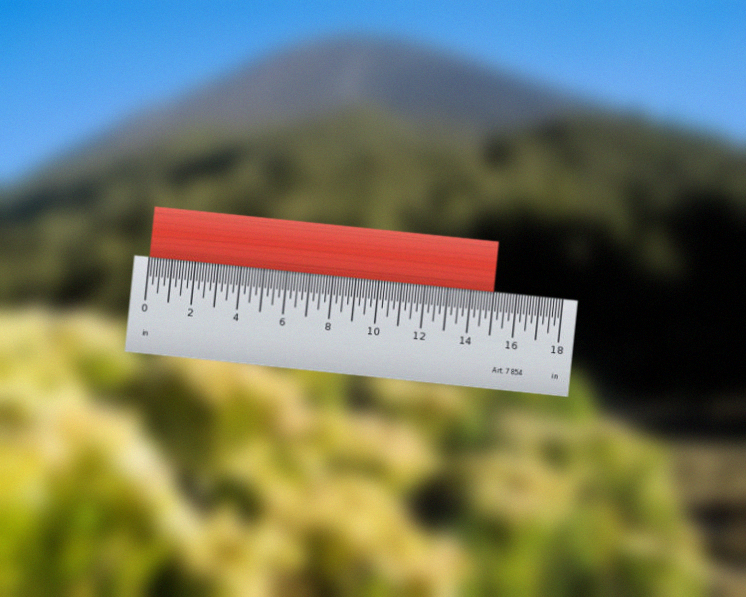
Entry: **15** in
